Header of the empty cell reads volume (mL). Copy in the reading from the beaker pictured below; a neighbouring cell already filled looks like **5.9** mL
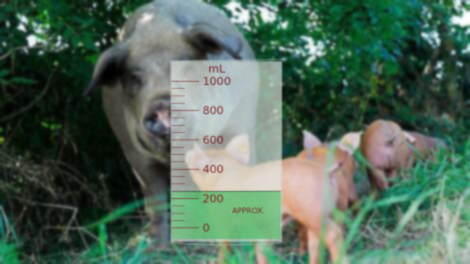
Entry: **250** mL
